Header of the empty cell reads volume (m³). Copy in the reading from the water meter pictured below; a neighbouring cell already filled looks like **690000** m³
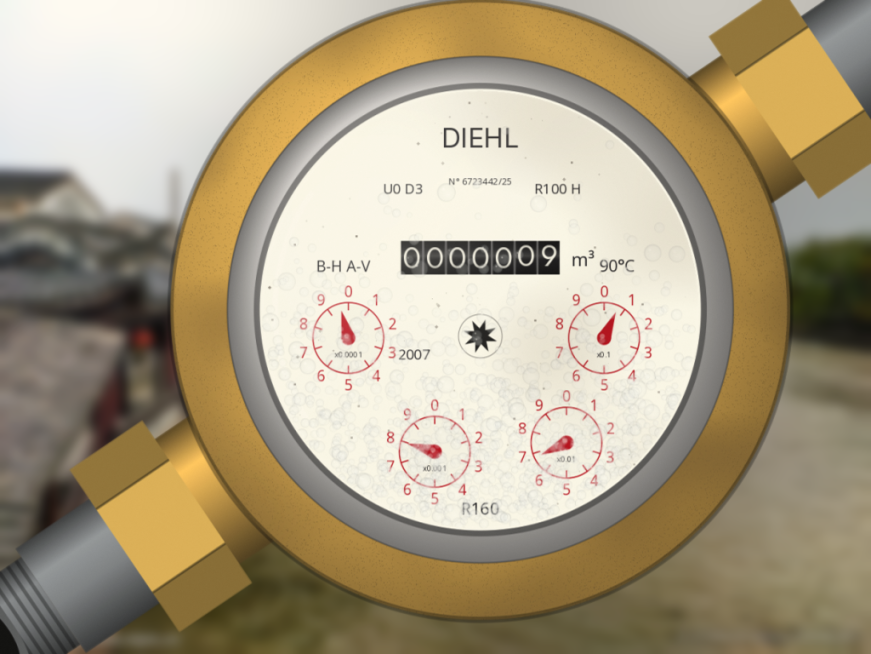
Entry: **9.0679** m³
